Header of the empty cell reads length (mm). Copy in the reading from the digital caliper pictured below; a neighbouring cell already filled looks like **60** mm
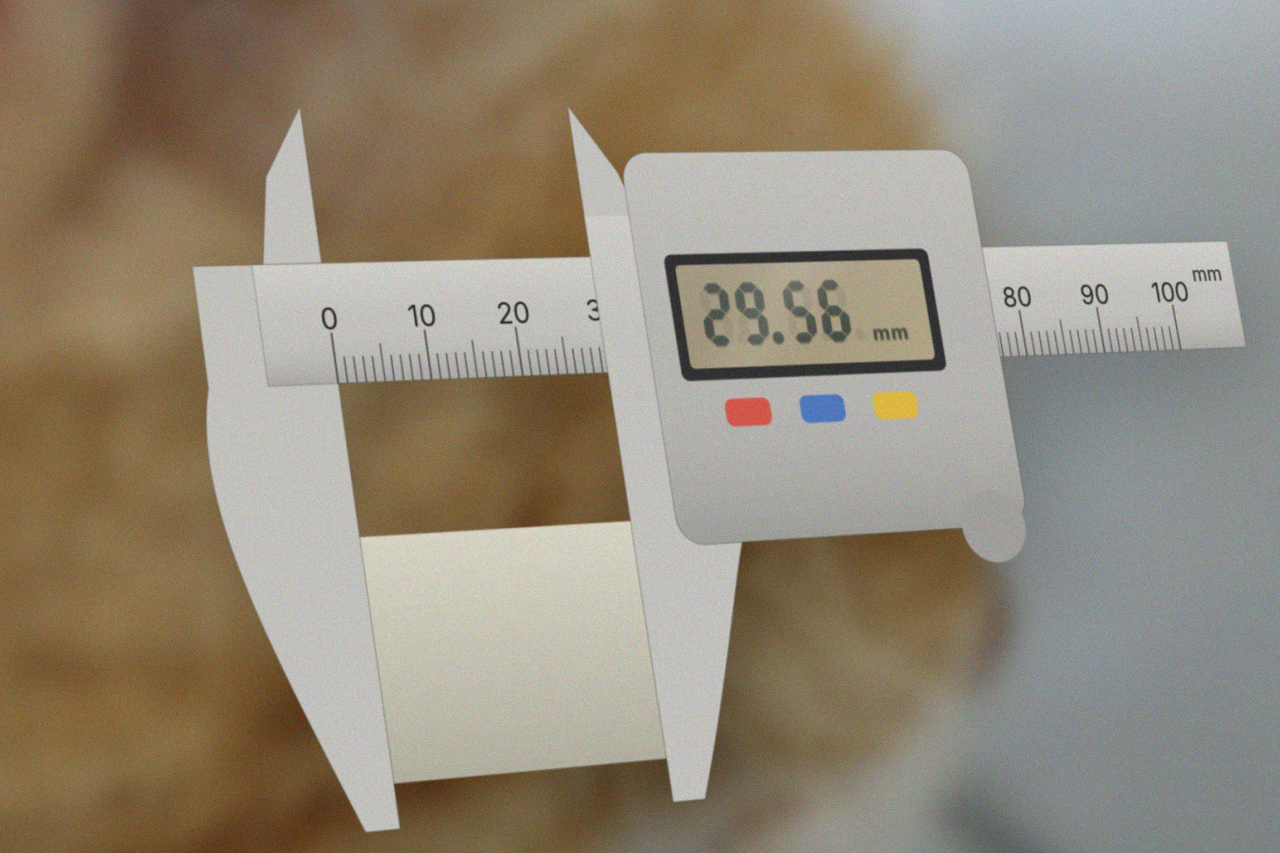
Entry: **29.56** mm
